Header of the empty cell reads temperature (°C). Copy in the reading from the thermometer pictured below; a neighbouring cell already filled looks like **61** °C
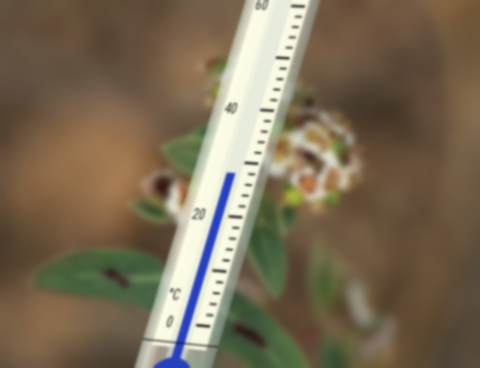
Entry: **28** °C
